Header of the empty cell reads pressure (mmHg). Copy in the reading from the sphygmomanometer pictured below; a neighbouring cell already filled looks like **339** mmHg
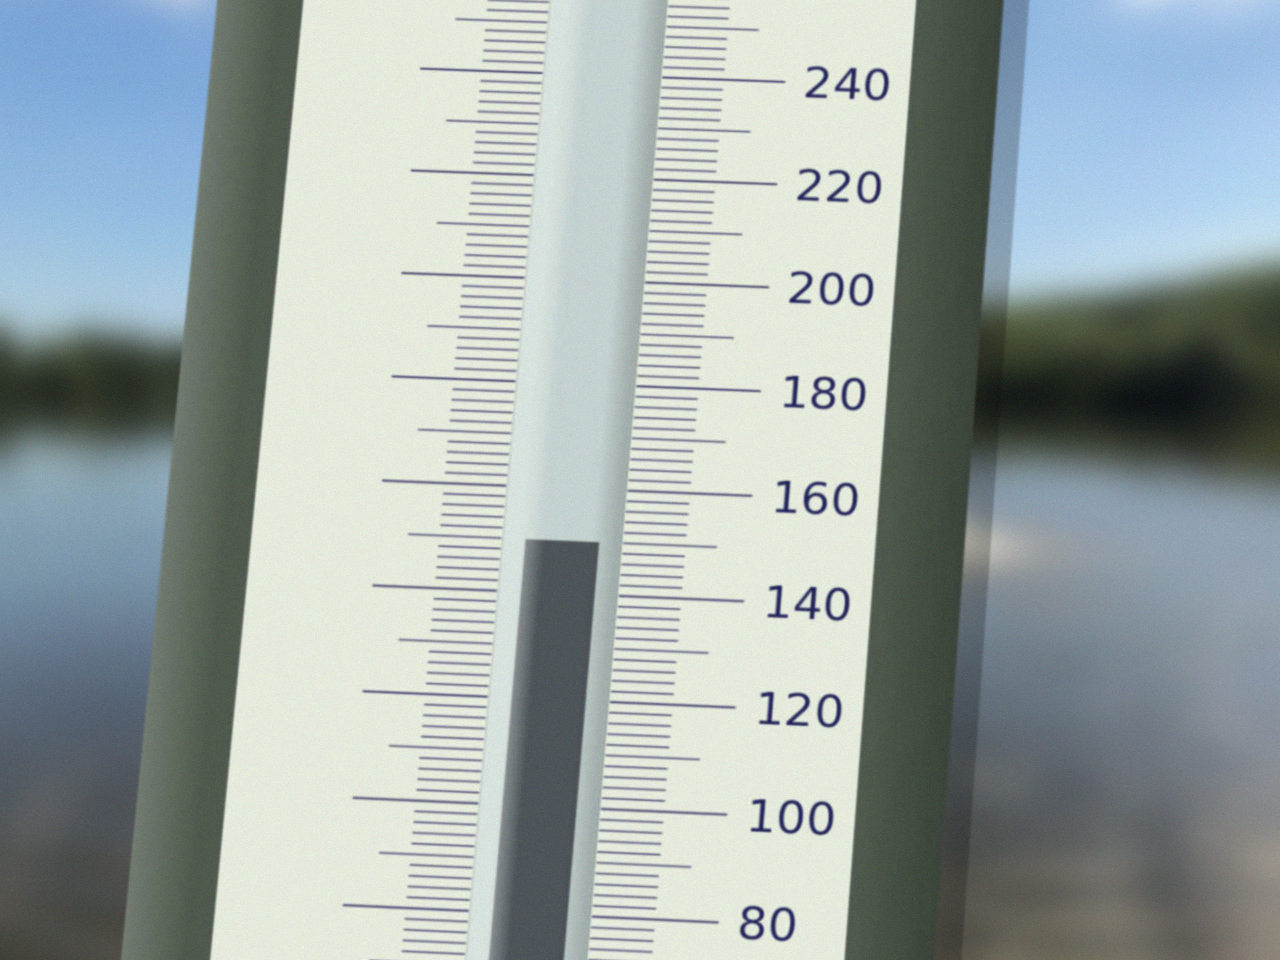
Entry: **150** mmHg
